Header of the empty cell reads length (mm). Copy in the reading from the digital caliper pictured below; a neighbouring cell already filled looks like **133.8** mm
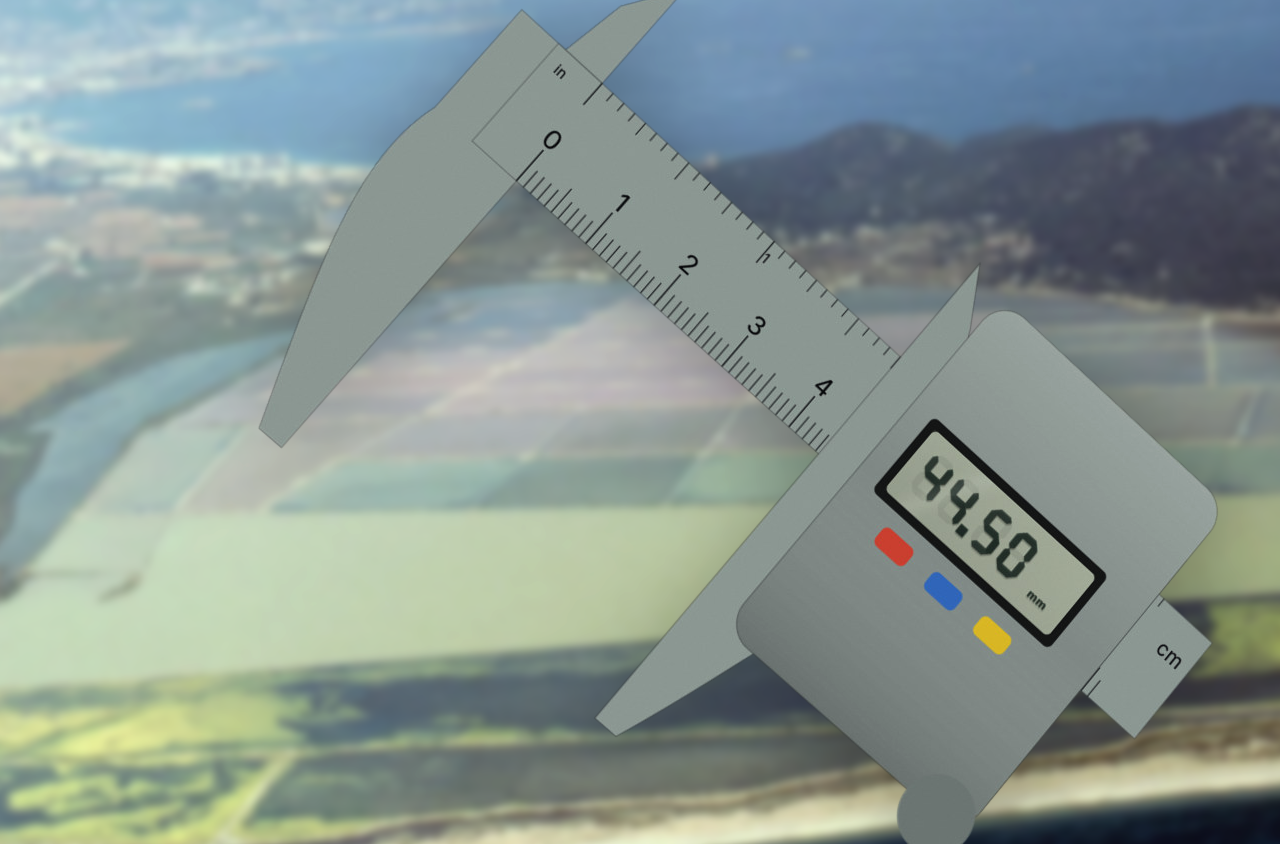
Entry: **44.50** mm
